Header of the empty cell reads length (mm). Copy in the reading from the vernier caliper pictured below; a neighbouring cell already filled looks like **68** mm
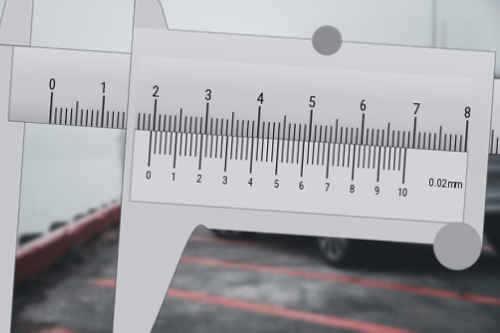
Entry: **19.5** mm
